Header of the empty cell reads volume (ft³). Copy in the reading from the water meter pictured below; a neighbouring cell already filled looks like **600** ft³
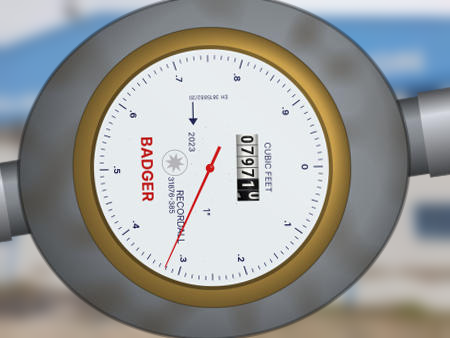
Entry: **79710.32** ft³
